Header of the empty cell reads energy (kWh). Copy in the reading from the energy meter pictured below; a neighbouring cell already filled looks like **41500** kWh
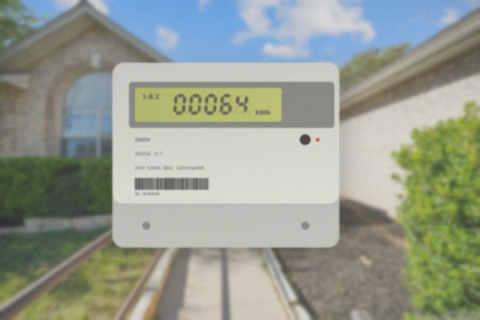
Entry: **64** kWh
